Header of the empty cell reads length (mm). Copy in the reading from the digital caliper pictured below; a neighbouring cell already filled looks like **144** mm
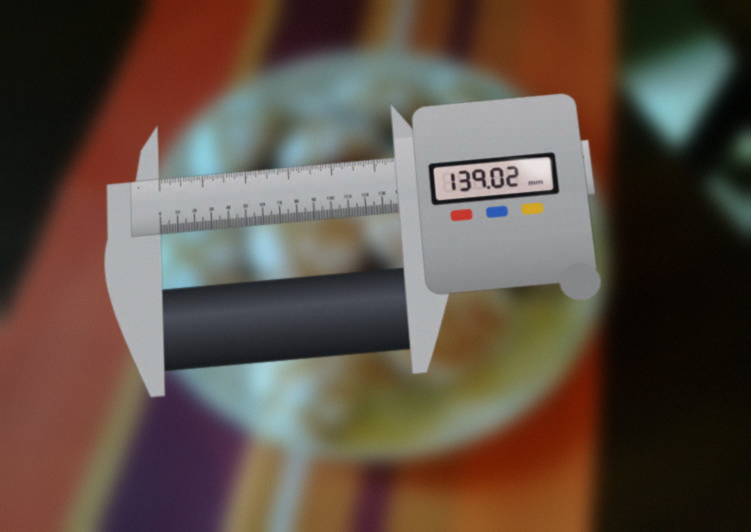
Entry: **139.02** mm
